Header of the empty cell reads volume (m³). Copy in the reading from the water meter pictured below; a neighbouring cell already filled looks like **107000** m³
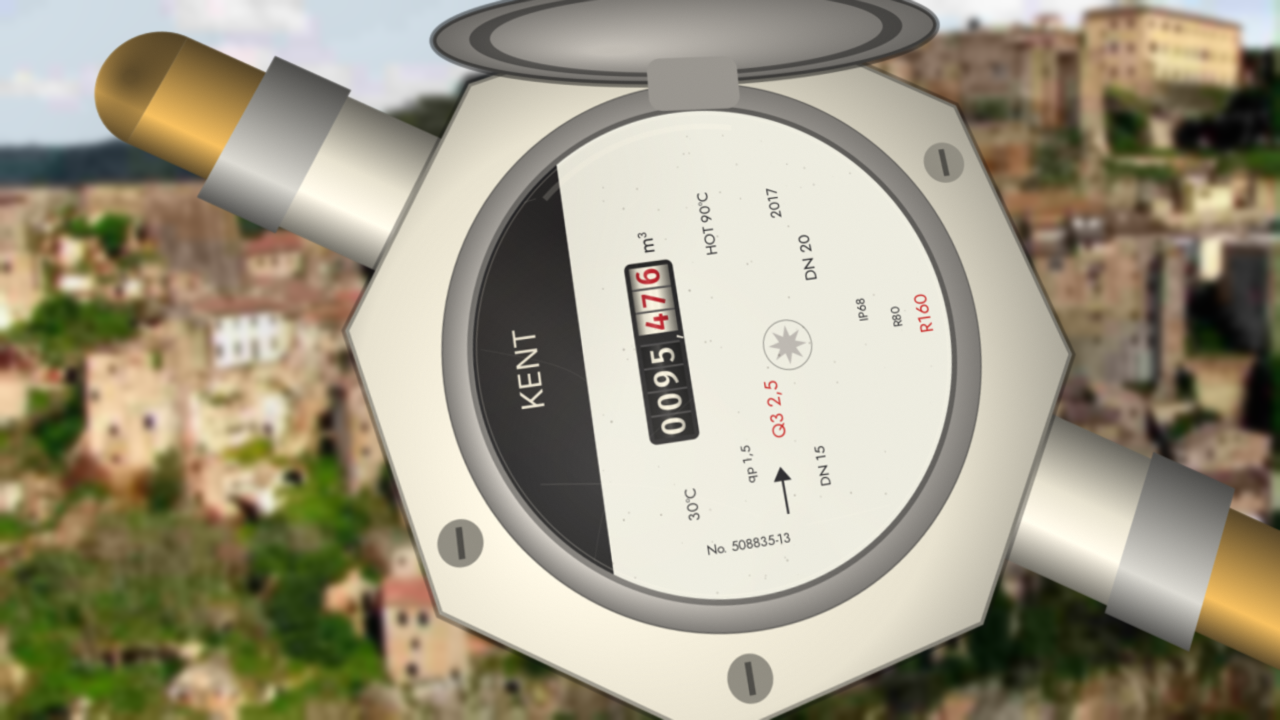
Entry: **95.476** m³
